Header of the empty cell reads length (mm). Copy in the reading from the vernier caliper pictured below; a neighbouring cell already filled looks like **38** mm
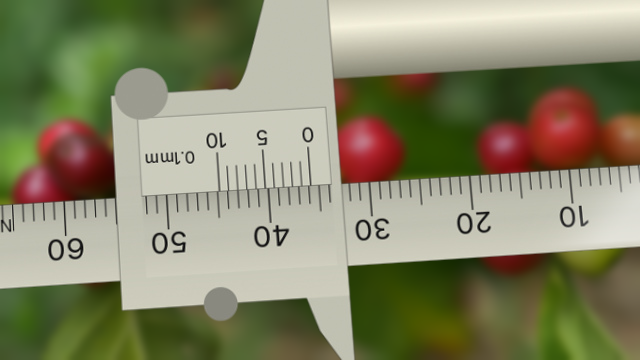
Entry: **35.8** mm
